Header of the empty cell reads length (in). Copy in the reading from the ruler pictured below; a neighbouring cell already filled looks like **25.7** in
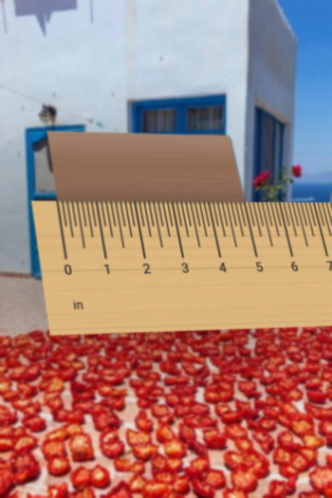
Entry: **5** in
